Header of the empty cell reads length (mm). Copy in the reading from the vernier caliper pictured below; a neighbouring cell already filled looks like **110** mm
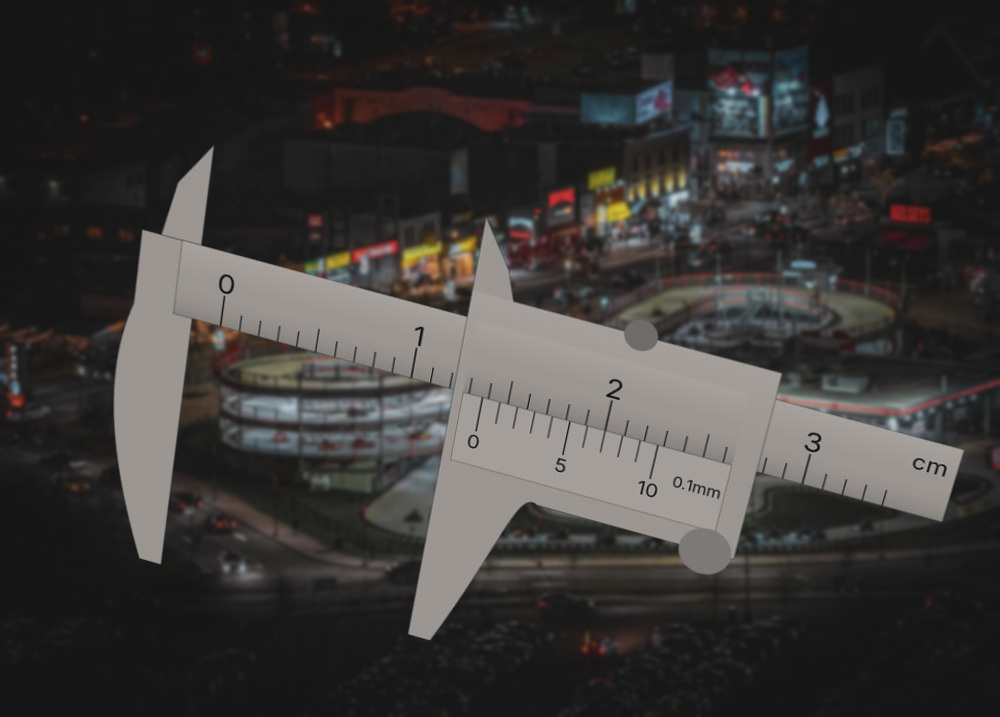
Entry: **13.7** mm
